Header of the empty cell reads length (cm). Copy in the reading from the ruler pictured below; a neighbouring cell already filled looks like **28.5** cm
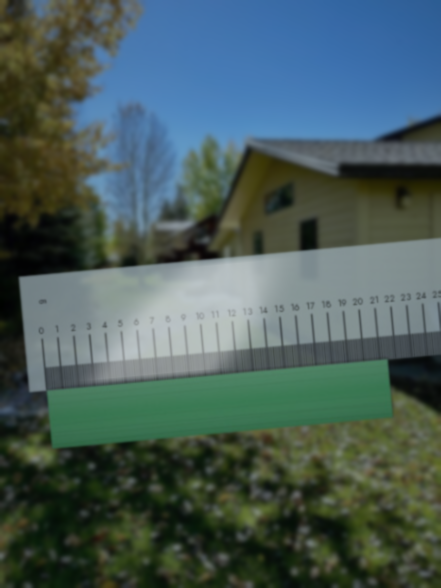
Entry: **21.5** cm
